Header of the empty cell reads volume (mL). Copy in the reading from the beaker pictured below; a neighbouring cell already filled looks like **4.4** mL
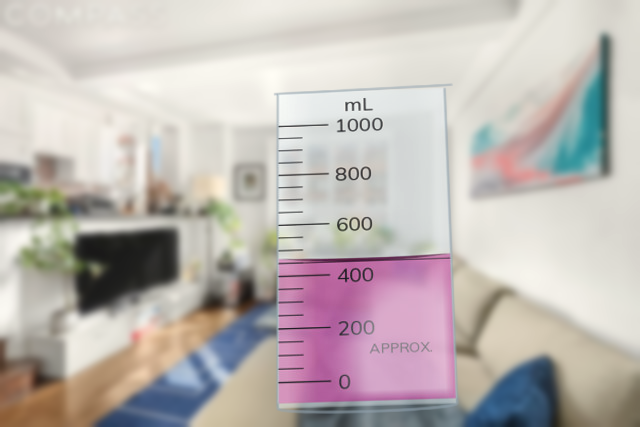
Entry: **450** mL
